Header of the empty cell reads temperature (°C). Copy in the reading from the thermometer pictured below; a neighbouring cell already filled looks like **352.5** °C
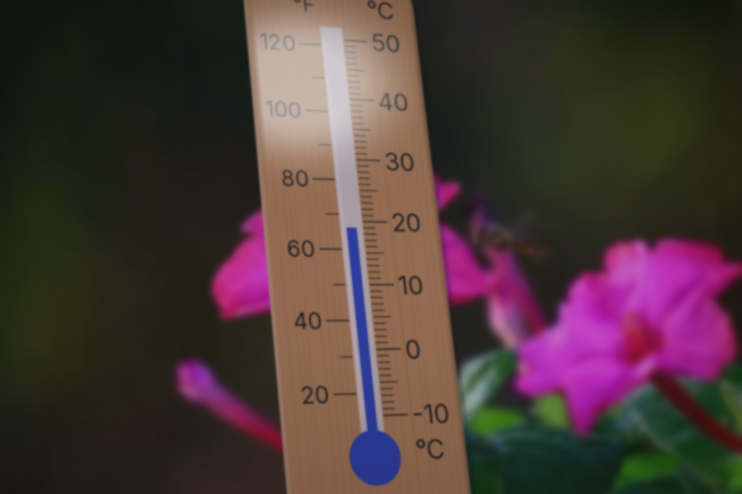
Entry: **19** °C
